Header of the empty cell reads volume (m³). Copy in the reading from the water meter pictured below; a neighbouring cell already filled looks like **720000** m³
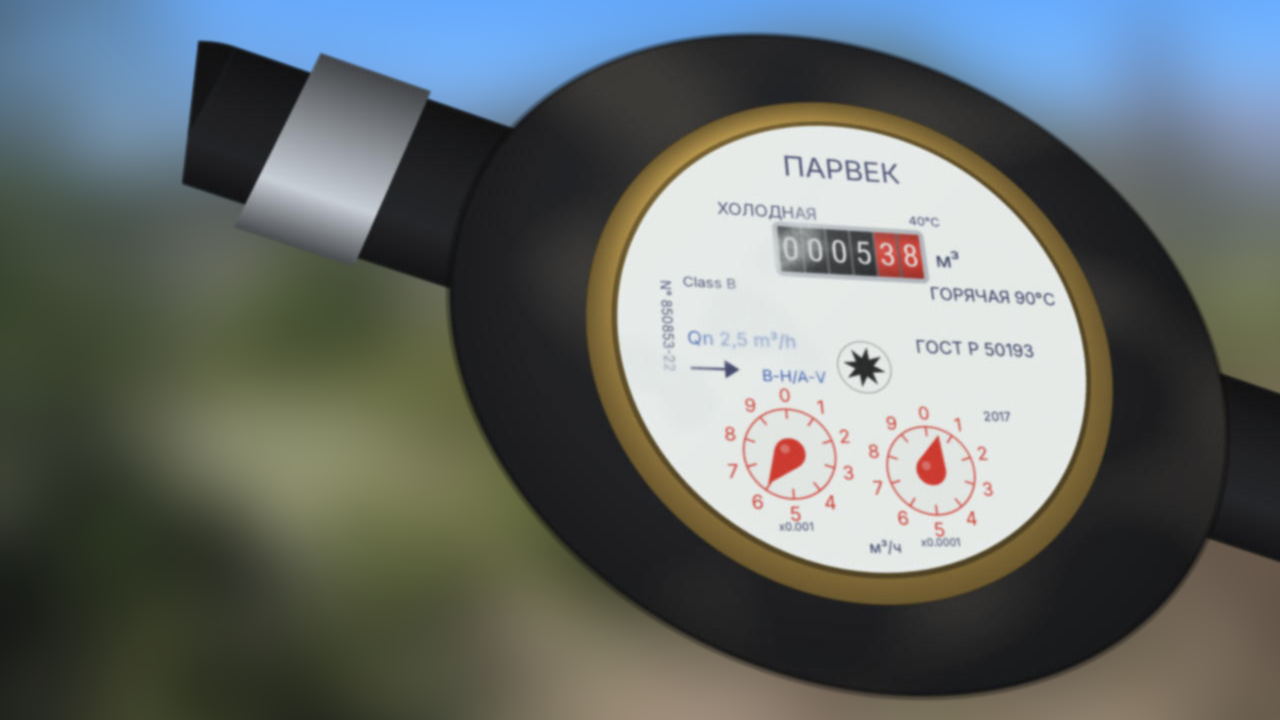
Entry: **5.3860** m³
